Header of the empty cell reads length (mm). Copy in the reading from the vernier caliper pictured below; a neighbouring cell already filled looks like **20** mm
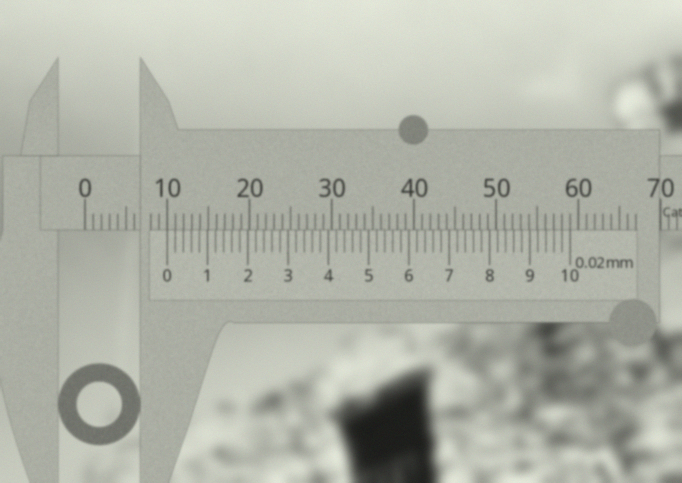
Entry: **10.0** mm
